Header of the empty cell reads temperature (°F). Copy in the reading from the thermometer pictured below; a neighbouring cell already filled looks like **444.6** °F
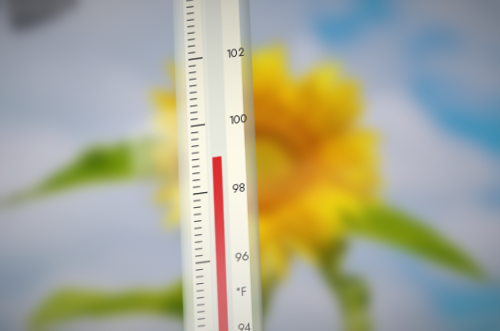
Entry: **99** °F
